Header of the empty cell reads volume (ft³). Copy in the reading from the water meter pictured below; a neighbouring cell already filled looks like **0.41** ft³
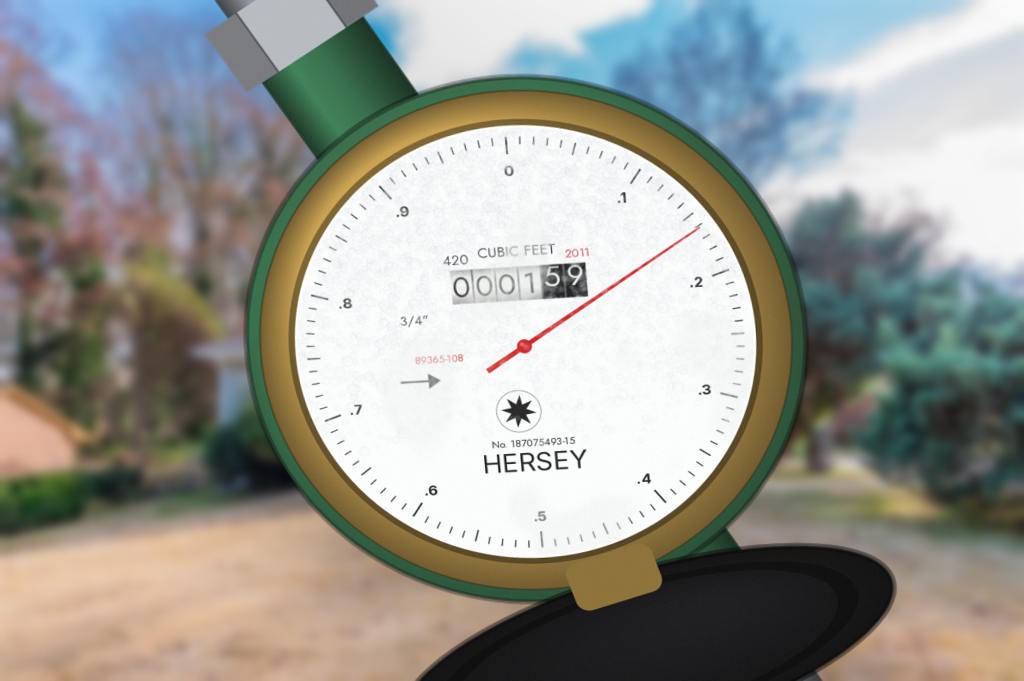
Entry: **159.16** ft³
